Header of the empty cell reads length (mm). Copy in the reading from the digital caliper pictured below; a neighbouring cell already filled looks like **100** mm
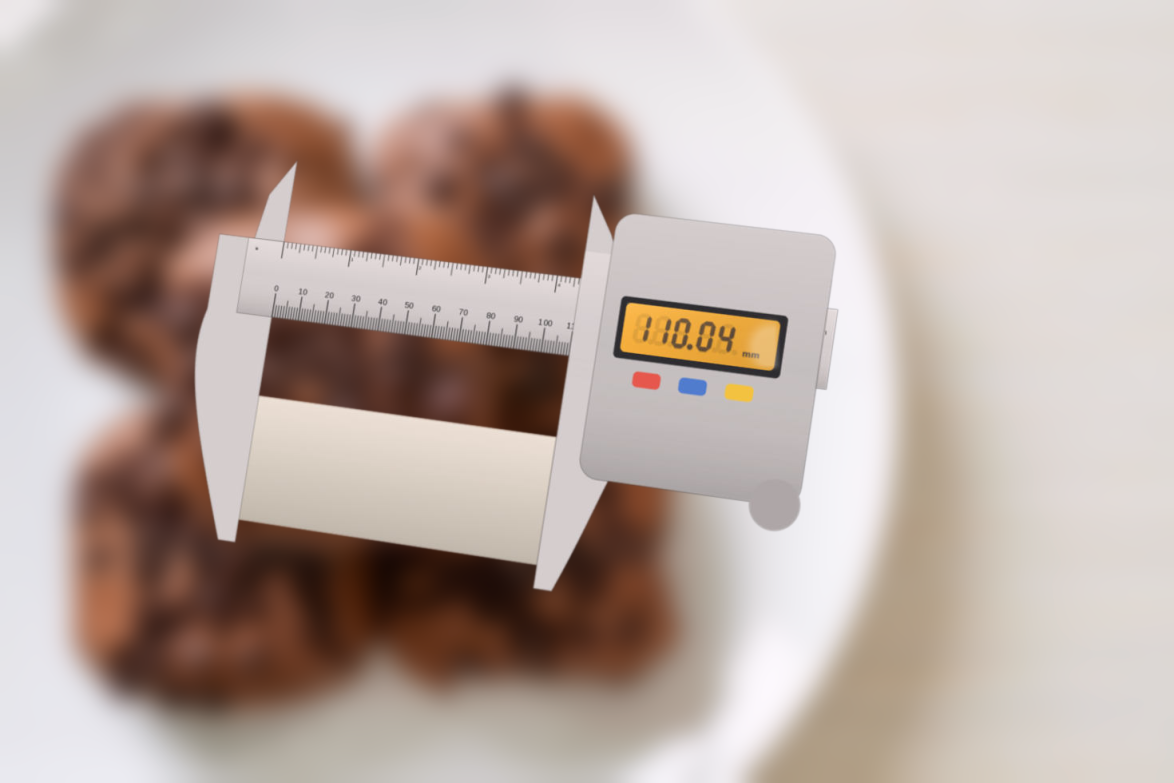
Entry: **110.04** mm
